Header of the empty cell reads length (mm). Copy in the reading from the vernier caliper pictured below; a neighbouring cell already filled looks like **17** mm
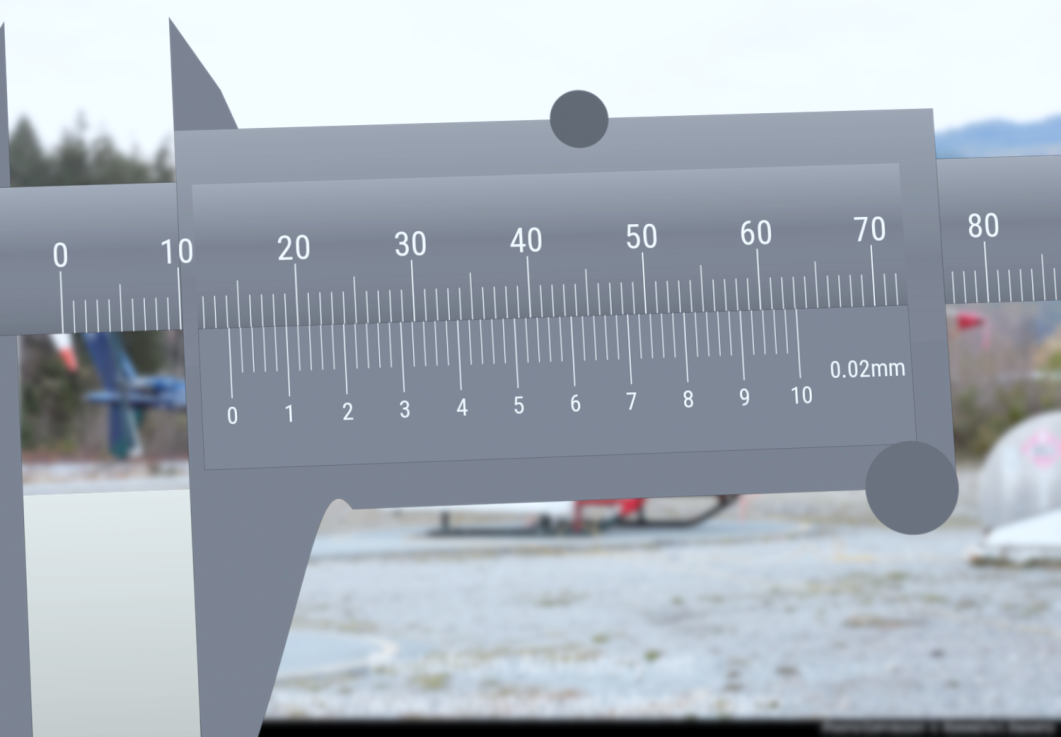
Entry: **14.1** mm
